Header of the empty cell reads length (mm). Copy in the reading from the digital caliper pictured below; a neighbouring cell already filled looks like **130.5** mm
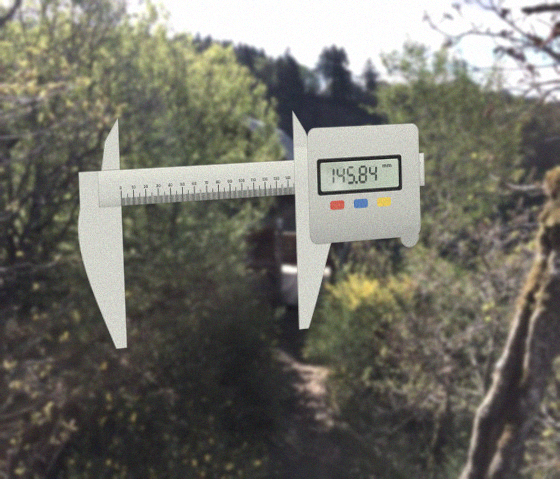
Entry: **145.84** mm
